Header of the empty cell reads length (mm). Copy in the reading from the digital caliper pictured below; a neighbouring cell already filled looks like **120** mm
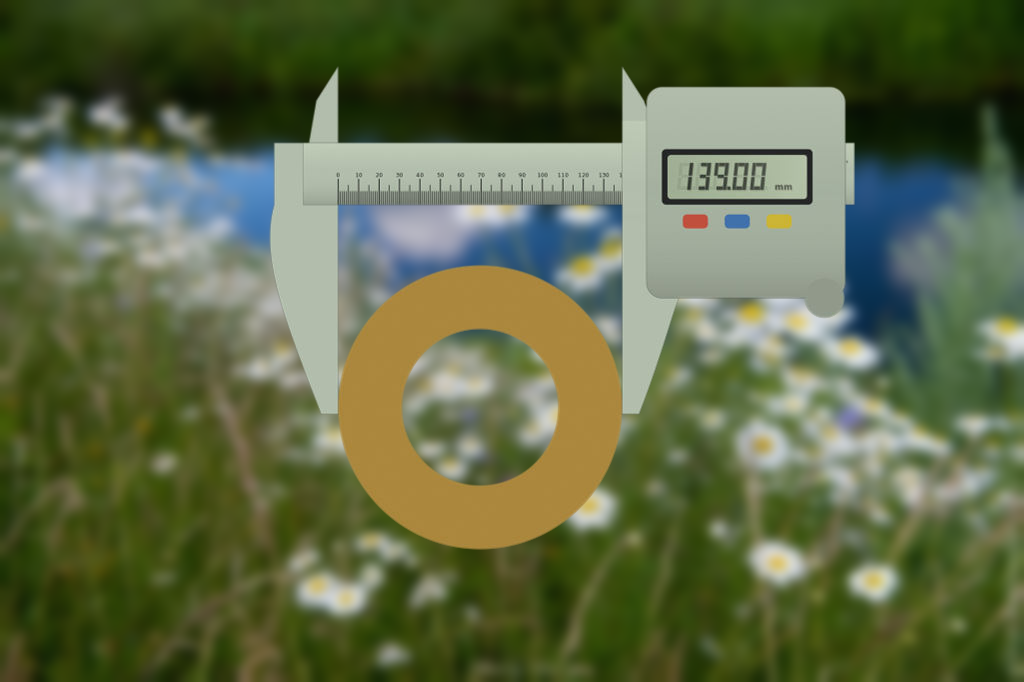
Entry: **139.00** mm
